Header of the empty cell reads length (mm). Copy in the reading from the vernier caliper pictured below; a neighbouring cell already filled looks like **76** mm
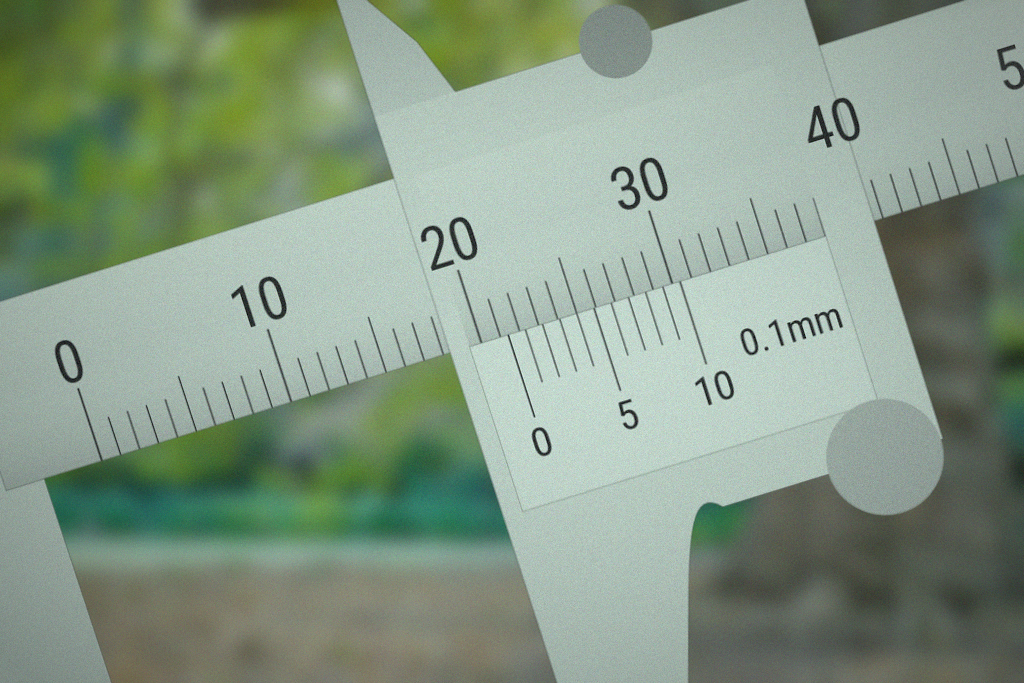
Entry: **21.4** mm
